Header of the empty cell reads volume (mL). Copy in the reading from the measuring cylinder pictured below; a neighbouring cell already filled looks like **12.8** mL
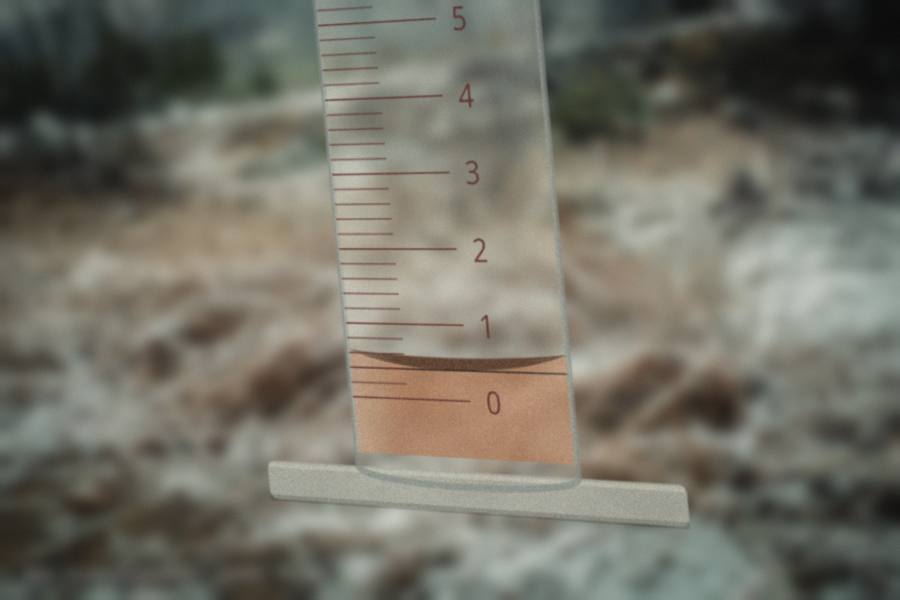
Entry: **0.4** mL
